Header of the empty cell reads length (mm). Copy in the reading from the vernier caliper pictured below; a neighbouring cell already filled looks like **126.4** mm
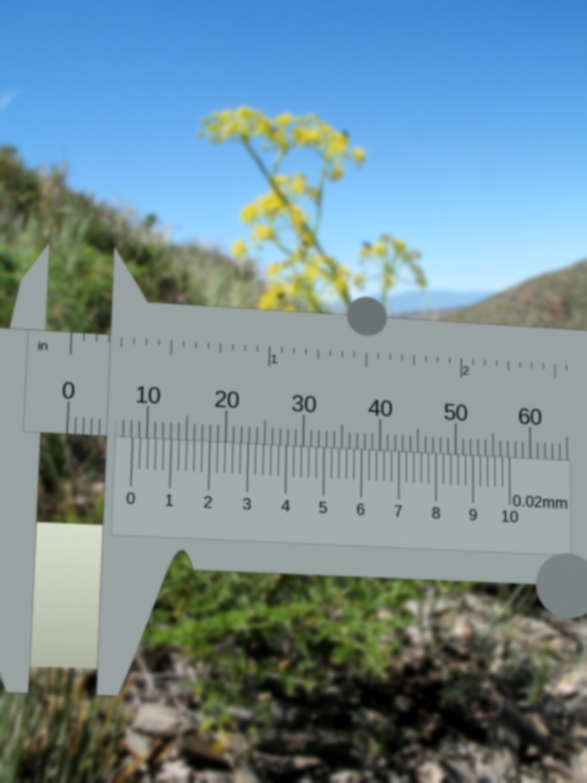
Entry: **8.2** mm
